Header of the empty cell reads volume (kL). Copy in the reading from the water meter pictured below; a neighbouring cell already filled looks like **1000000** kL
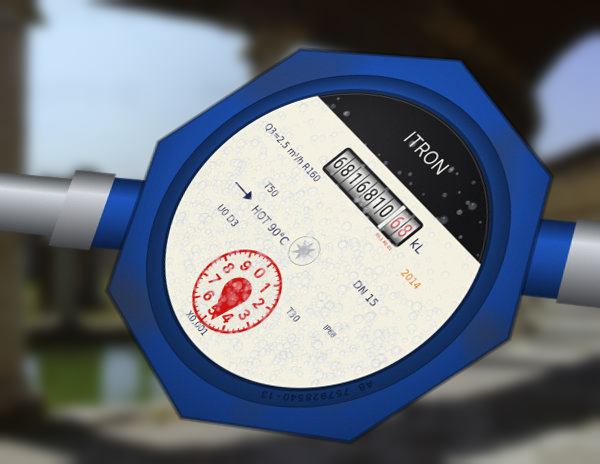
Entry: **6816810.684** kL
